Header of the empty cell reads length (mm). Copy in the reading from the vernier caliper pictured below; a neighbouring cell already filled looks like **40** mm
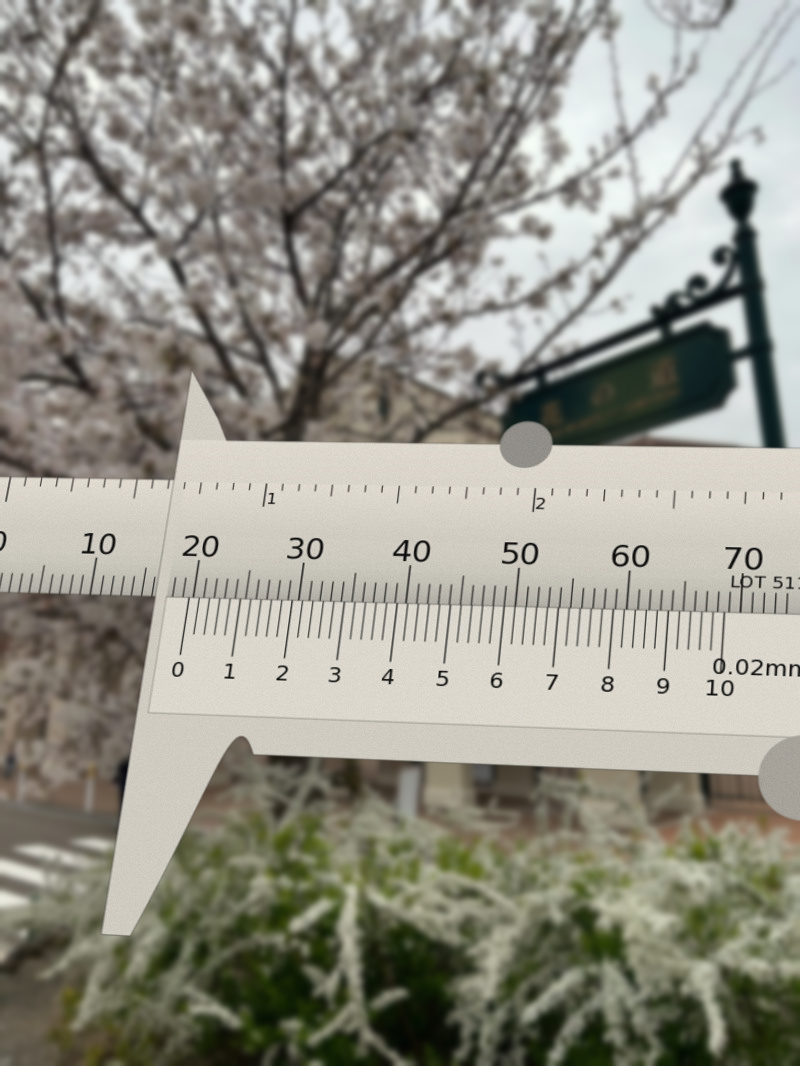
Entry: **19.6** mm
